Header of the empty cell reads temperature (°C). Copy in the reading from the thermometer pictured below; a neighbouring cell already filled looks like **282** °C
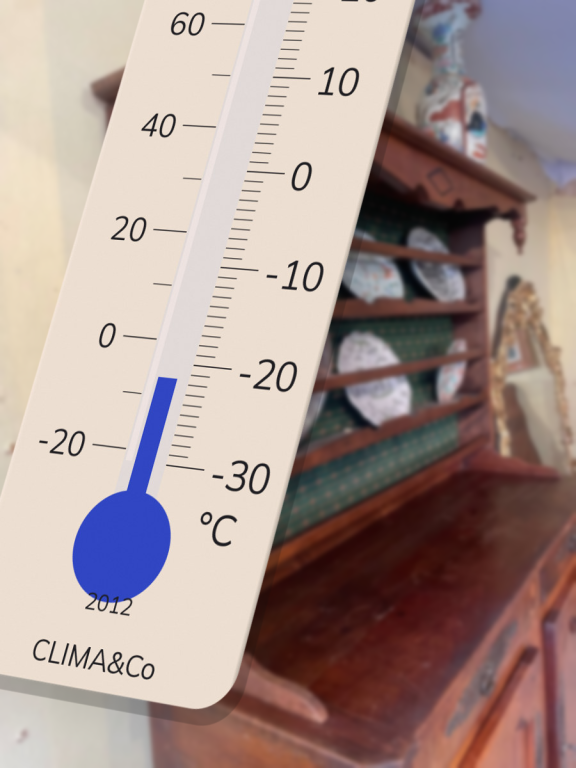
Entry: **-21.5** °C
